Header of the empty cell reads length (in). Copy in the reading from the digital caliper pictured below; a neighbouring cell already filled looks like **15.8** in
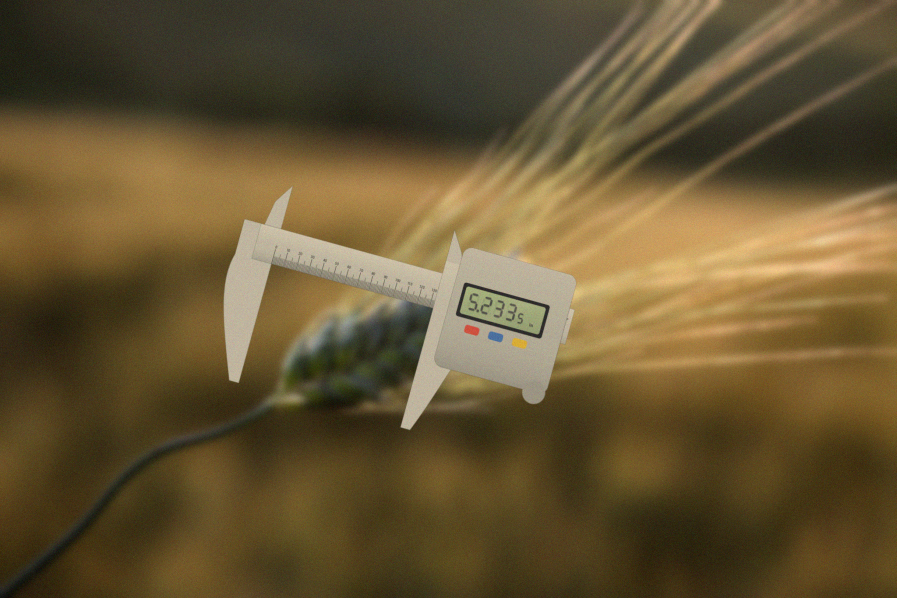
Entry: **5.2335** in
